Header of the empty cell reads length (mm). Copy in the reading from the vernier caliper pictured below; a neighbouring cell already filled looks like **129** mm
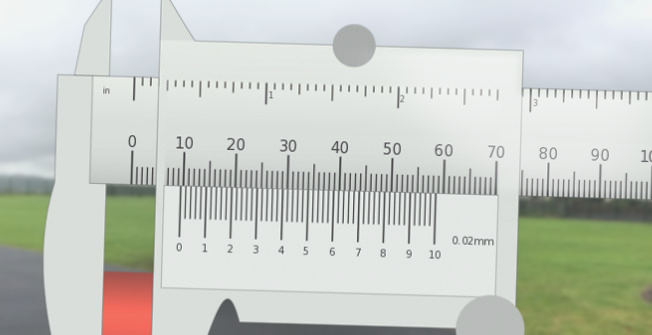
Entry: **9.5** mm
